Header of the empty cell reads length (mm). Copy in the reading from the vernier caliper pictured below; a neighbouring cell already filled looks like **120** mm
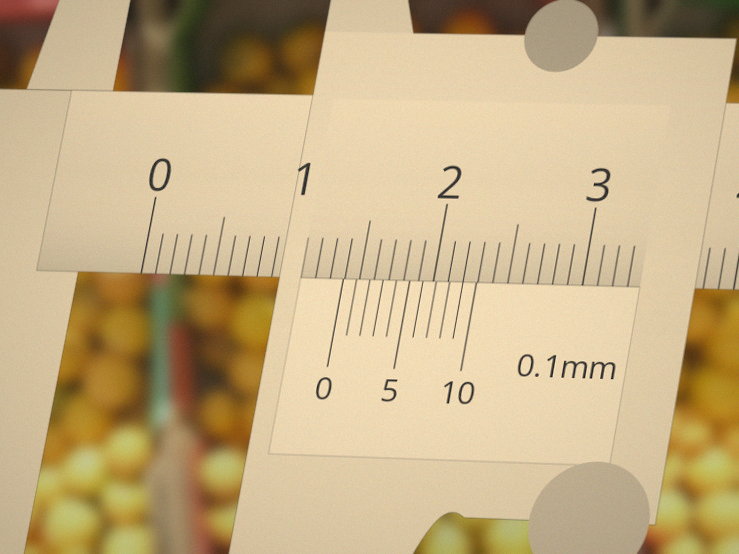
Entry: **13.9** mm
